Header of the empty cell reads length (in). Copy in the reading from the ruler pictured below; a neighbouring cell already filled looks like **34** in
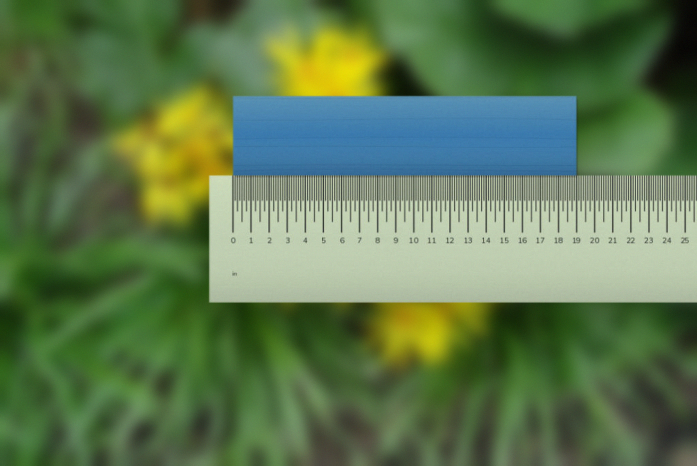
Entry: **19** in
